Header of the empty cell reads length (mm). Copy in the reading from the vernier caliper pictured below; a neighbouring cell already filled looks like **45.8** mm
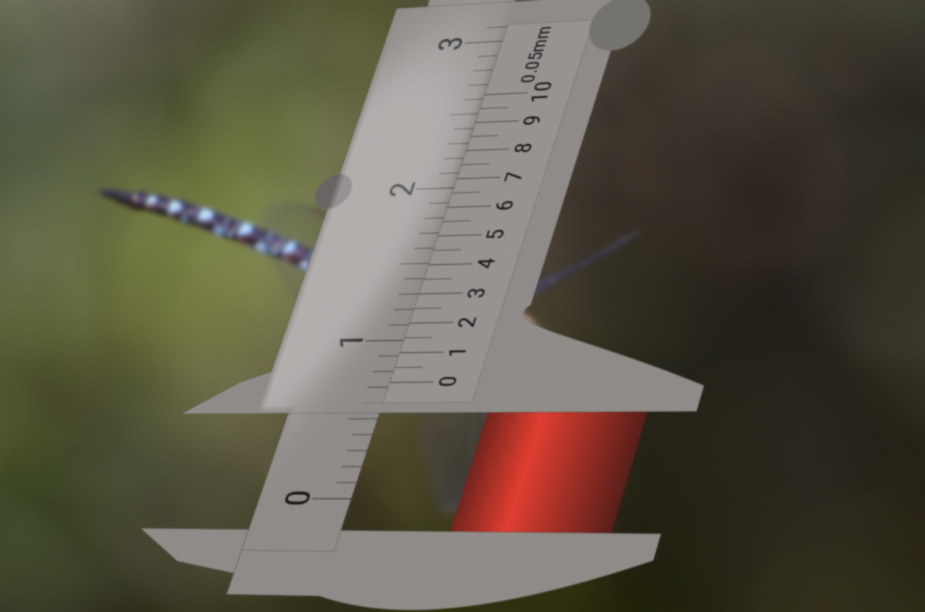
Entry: **7.3** mm
